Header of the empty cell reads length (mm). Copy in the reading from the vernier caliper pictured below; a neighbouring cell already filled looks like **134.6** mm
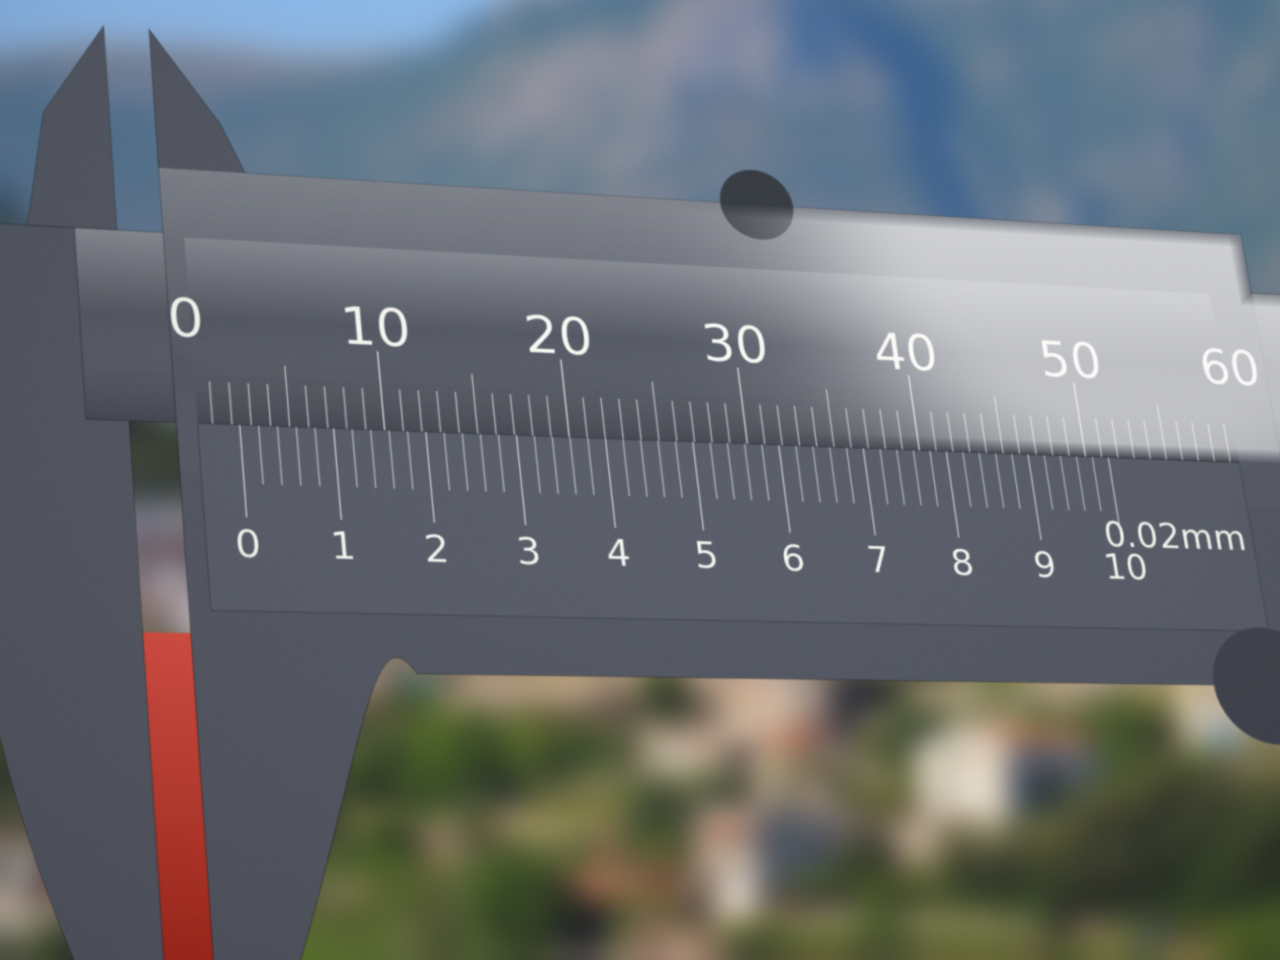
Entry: **2.4** mm
